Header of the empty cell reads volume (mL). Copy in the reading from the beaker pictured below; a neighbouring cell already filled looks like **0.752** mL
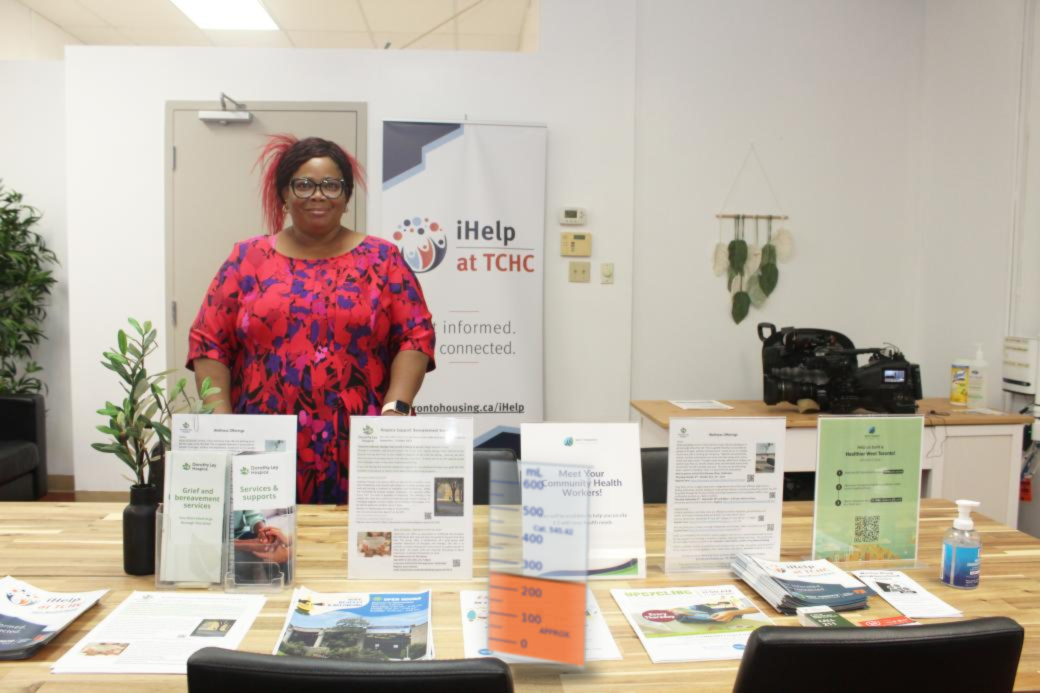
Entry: **250** mL
